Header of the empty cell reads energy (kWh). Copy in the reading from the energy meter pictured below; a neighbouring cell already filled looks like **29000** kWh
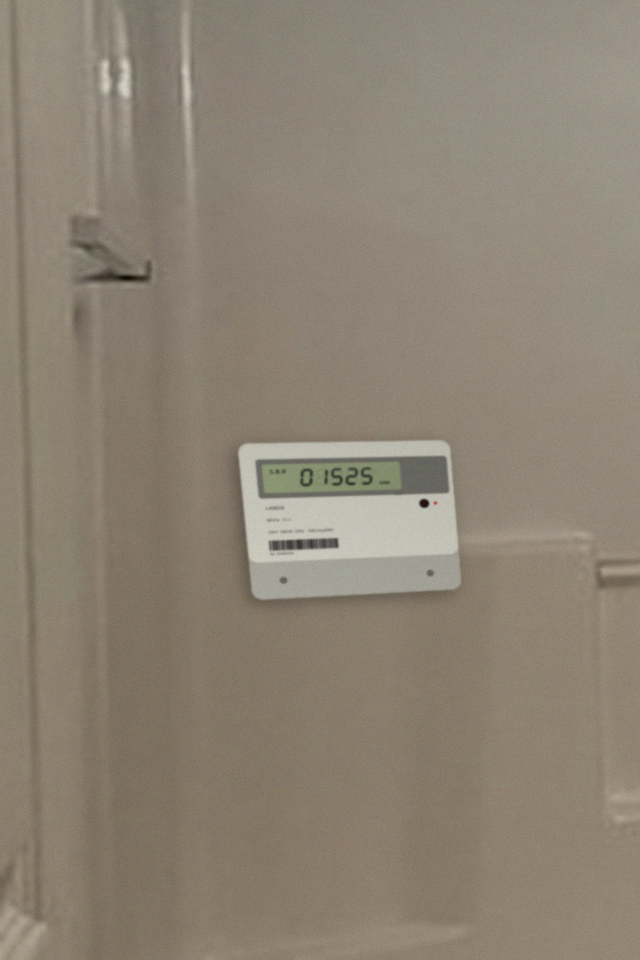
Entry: **1525** kWh
